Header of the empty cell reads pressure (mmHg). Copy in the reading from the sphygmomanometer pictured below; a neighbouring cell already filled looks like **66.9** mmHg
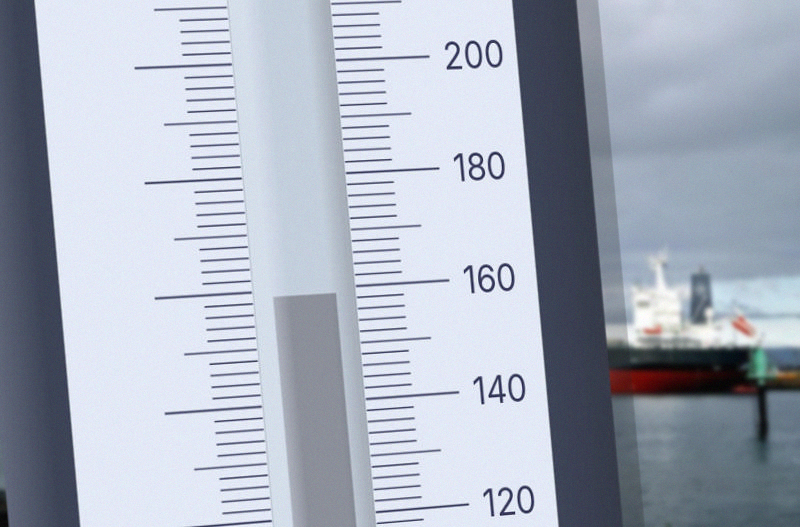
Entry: **159** mmHg
